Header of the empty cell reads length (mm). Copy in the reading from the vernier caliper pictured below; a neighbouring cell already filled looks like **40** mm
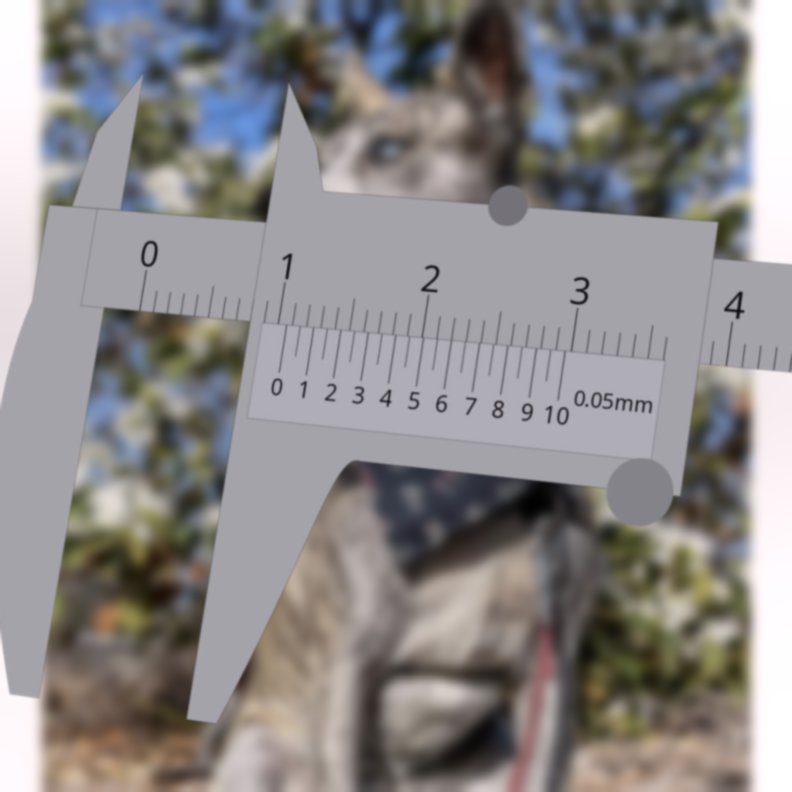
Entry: **10.6** mm
